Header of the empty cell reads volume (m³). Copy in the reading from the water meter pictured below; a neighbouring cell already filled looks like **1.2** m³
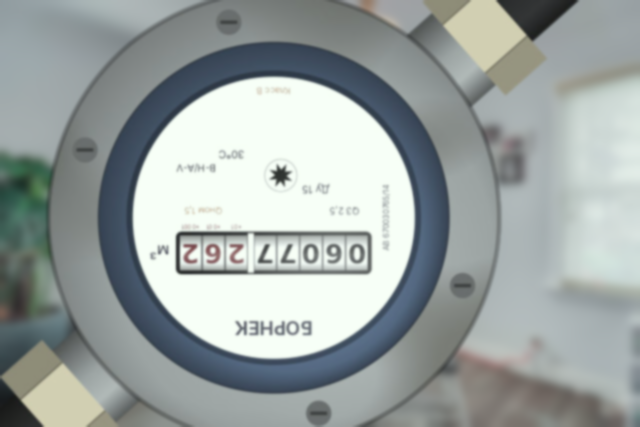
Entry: **6077.262** m³
